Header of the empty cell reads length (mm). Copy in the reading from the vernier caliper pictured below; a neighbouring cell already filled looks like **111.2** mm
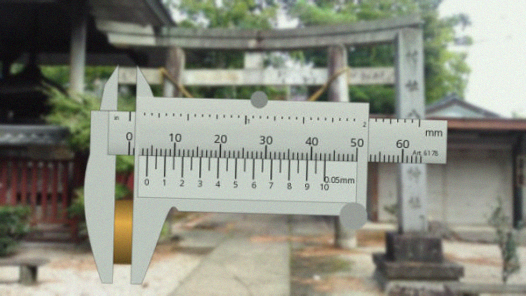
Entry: **4.0** mm
